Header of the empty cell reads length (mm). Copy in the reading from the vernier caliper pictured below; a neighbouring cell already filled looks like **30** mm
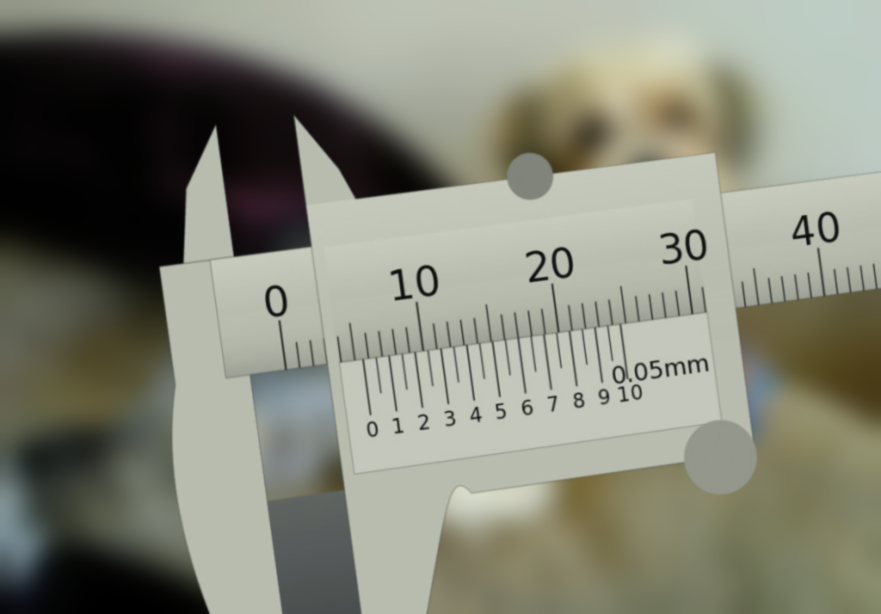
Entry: **5.6** mm
